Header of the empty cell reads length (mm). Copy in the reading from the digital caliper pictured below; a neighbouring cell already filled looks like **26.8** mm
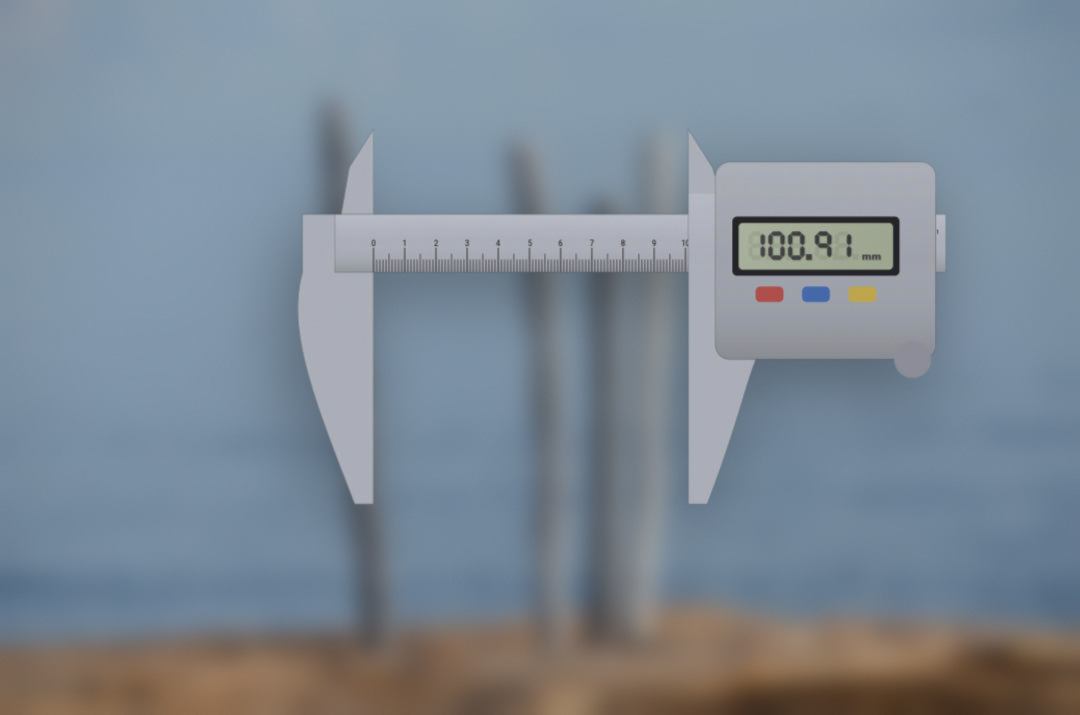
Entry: **100.91** mm
